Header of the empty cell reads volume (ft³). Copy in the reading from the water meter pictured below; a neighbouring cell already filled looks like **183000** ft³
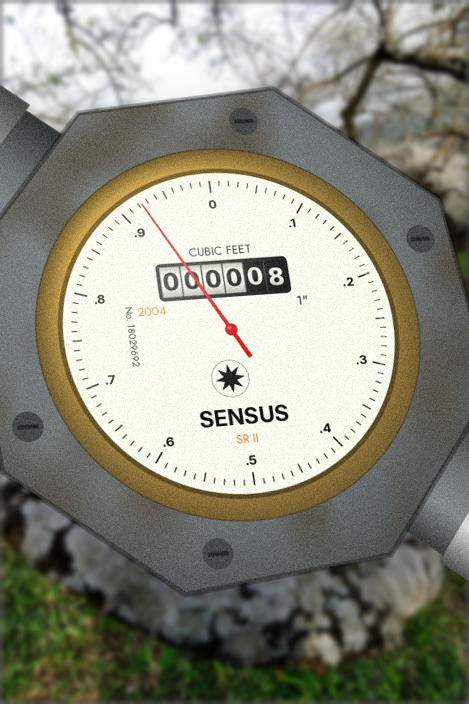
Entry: **7.92** ft³
